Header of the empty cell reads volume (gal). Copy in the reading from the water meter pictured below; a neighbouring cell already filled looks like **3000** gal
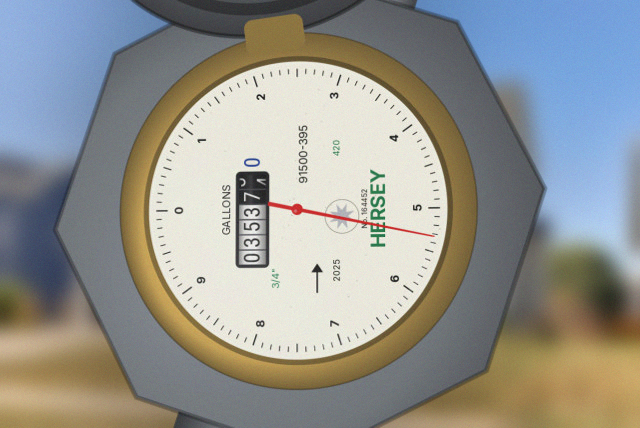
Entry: **353735.3** gal
